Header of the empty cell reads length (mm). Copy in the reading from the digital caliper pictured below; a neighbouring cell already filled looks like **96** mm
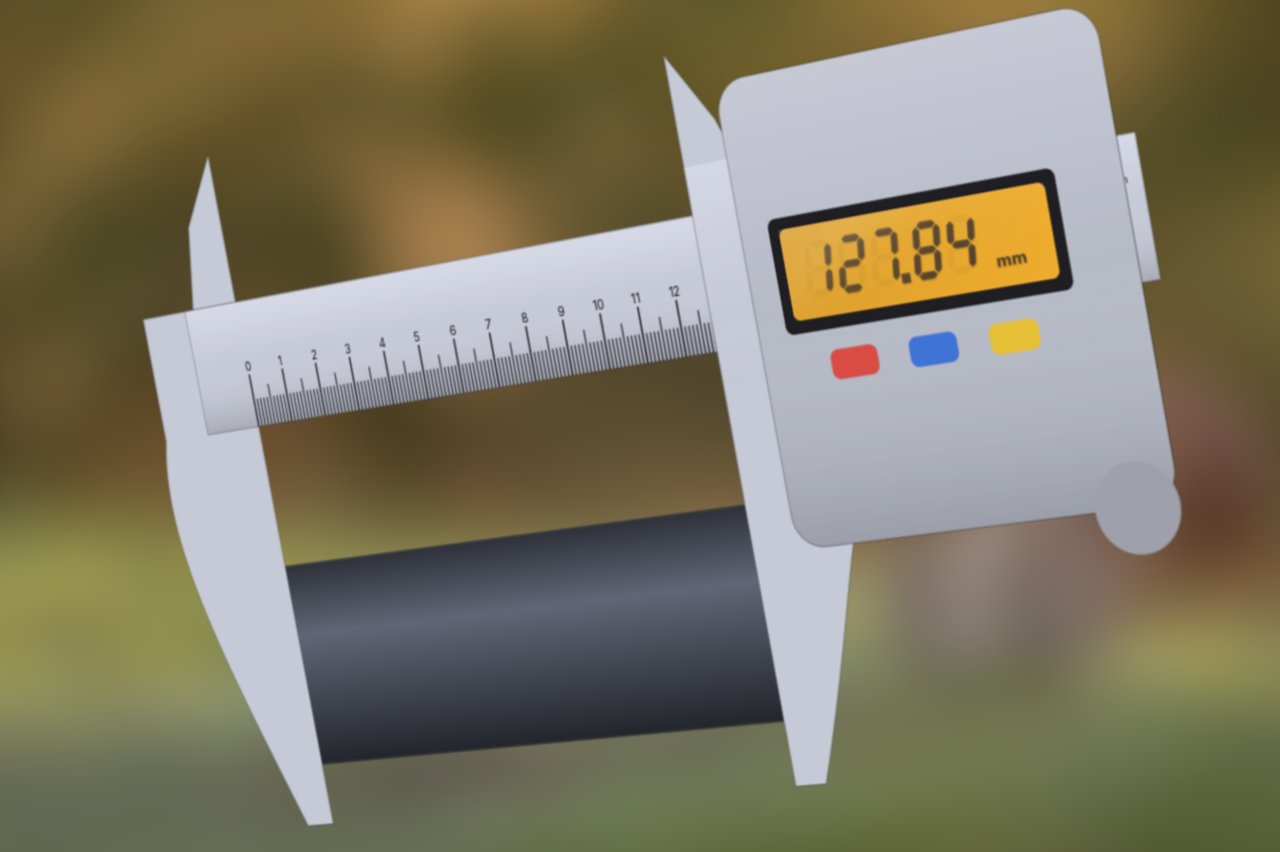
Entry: **127.84** mm
